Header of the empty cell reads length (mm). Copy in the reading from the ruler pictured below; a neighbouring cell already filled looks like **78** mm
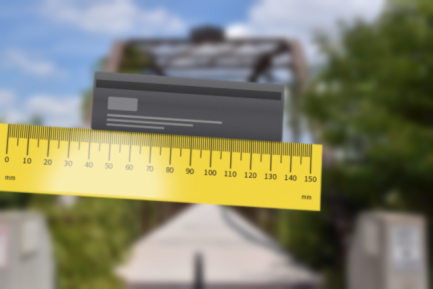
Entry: **95** mm
